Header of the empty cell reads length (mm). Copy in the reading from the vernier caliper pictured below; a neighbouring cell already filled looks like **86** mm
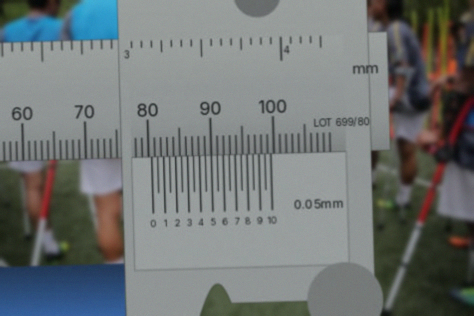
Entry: **80.5** mm
